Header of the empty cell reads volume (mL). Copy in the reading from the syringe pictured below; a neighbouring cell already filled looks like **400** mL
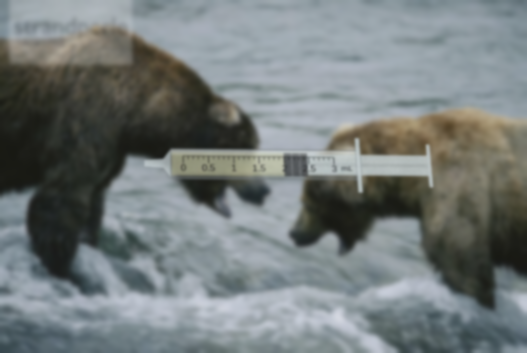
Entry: **2** mL
